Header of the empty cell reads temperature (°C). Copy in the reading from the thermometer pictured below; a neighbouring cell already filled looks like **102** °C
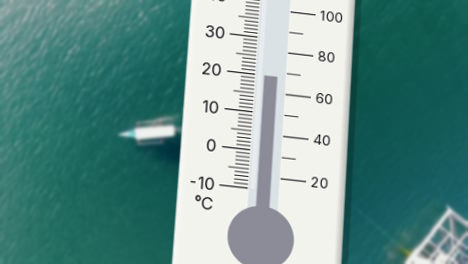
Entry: **20** °C
